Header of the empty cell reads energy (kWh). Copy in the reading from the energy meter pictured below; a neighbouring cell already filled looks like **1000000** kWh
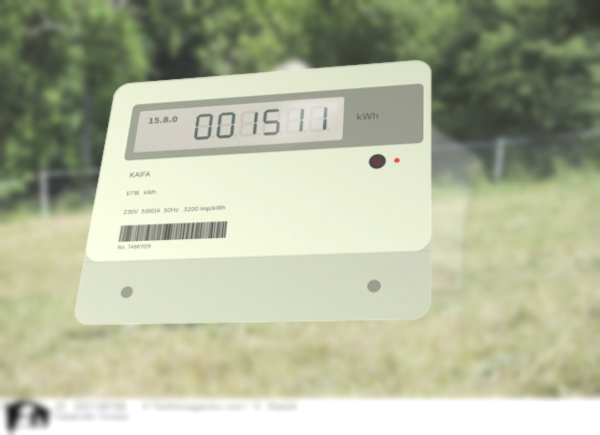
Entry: **1511** kWh
